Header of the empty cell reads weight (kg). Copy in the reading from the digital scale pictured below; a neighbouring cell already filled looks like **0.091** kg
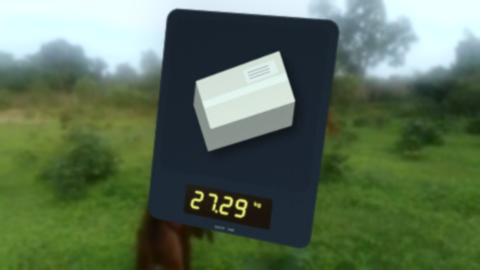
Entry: **27.29** kg
